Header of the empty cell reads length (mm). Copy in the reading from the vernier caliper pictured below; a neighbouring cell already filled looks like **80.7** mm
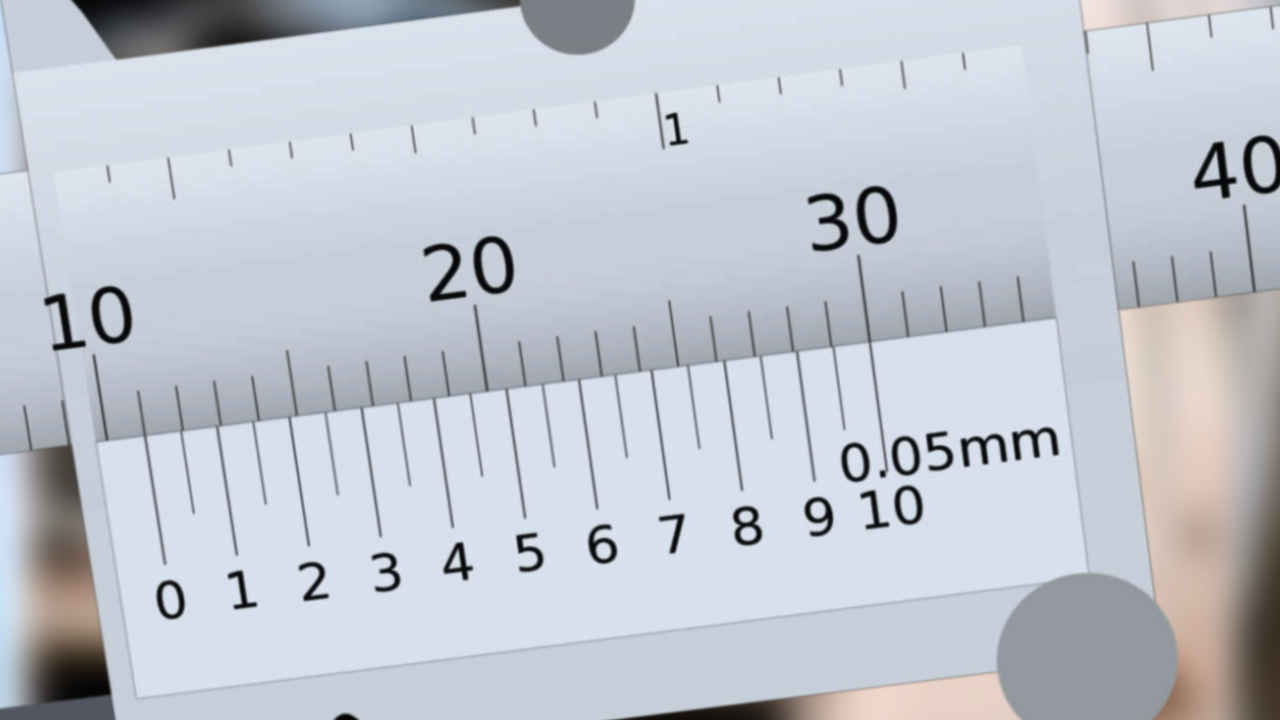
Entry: **11.00** mm
